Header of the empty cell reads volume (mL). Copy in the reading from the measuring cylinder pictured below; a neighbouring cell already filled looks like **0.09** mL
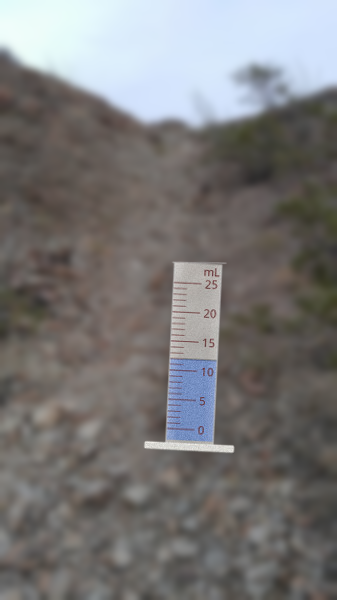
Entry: **12** mL
